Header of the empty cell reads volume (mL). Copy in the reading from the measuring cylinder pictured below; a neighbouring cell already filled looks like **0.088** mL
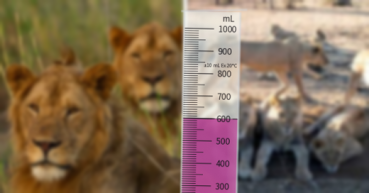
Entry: **600** mL
